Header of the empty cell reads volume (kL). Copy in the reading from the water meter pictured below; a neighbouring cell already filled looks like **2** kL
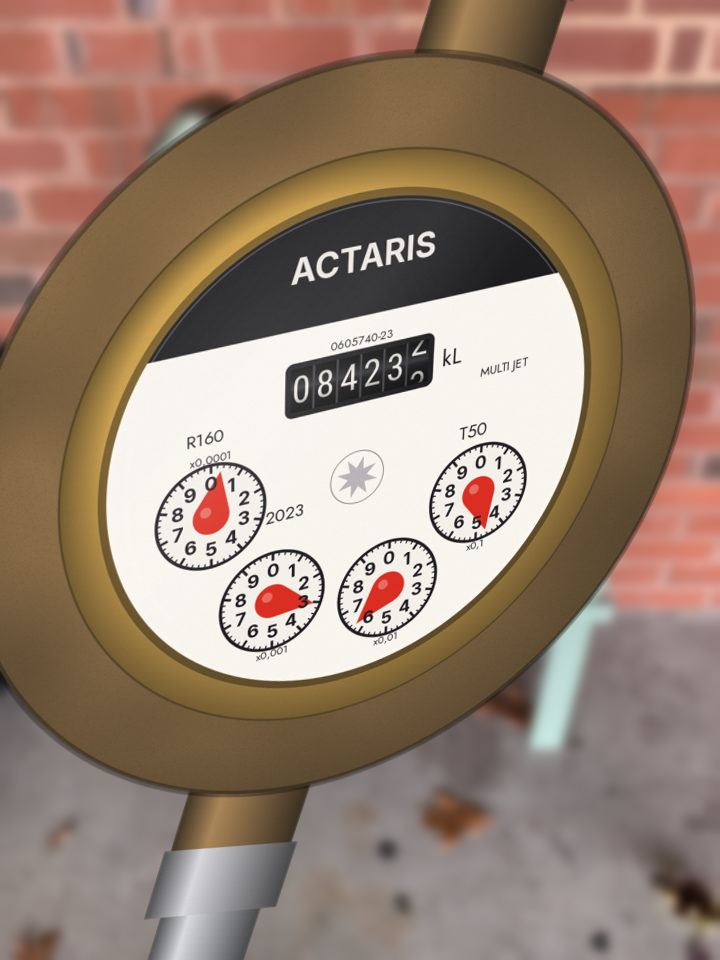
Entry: **84232.4630** kL
